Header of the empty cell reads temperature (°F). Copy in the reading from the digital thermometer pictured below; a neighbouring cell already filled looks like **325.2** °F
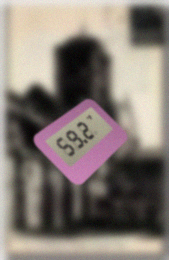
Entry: **59.2** °F
